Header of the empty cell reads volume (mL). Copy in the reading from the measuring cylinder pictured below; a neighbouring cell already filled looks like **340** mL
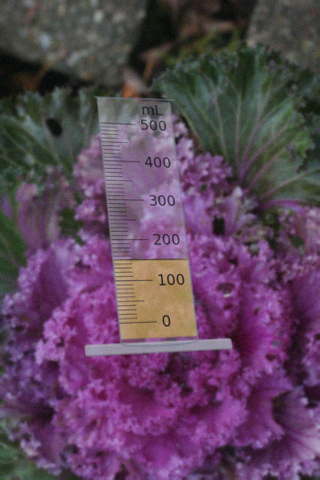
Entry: **150** mL
